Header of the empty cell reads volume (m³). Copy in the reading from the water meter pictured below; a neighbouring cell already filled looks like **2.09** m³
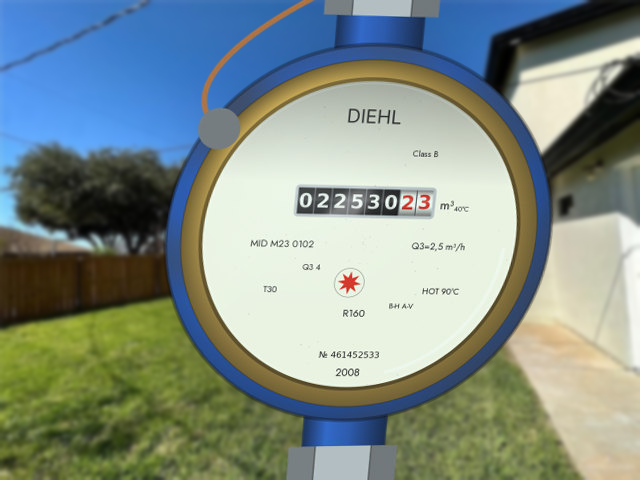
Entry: **22530.23** m³
